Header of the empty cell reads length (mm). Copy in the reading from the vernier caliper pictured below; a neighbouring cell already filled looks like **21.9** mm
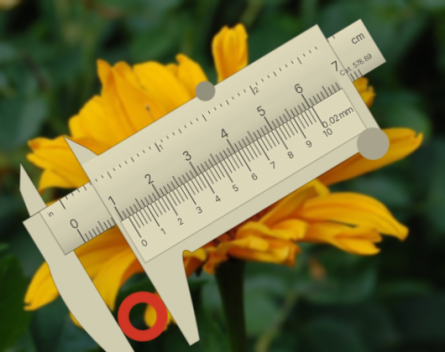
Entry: **11.5** mm
